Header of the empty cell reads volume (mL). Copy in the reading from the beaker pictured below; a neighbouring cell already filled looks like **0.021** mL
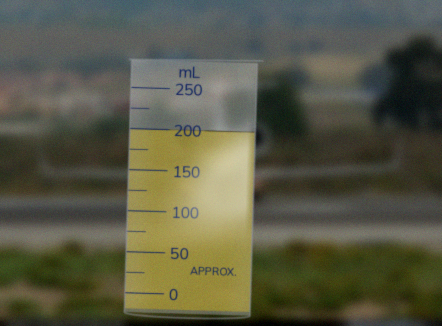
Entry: **200** mL
